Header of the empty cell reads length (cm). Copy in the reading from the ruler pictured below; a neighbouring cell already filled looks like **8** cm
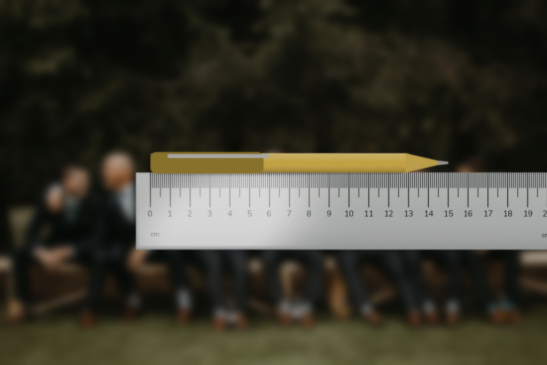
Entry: **15** cm
